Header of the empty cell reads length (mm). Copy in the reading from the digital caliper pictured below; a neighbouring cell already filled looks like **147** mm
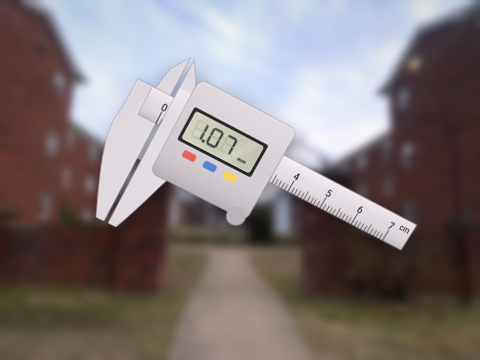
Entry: **1.07** mm
